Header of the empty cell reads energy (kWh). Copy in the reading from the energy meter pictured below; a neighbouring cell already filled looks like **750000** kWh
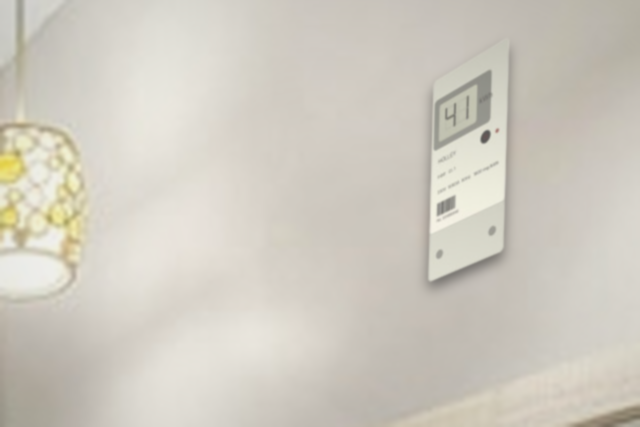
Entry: **41** kWh
